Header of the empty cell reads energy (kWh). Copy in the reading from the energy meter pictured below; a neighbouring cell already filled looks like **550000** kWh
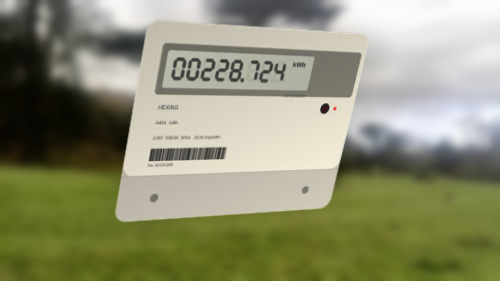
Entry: **228.724** kWh
